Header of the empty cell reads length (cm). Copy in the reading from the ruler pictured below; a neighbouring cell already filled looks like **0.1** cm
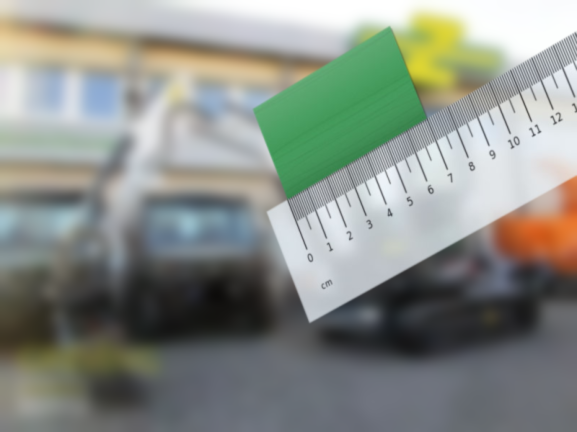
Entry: **7** cm
